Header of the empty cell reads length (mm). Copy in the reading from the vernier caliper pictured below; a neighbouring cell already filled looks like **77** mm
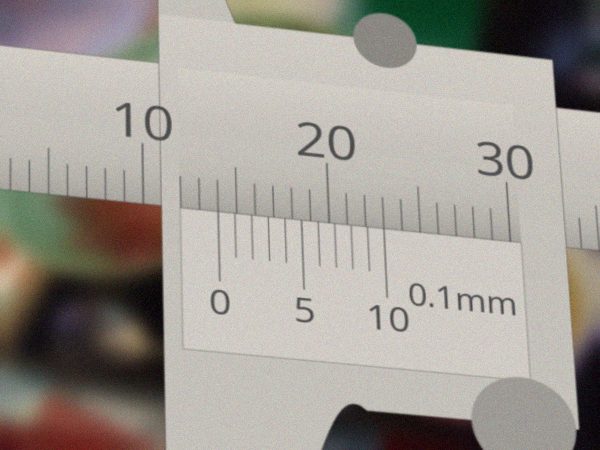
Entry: **14.0** mm
